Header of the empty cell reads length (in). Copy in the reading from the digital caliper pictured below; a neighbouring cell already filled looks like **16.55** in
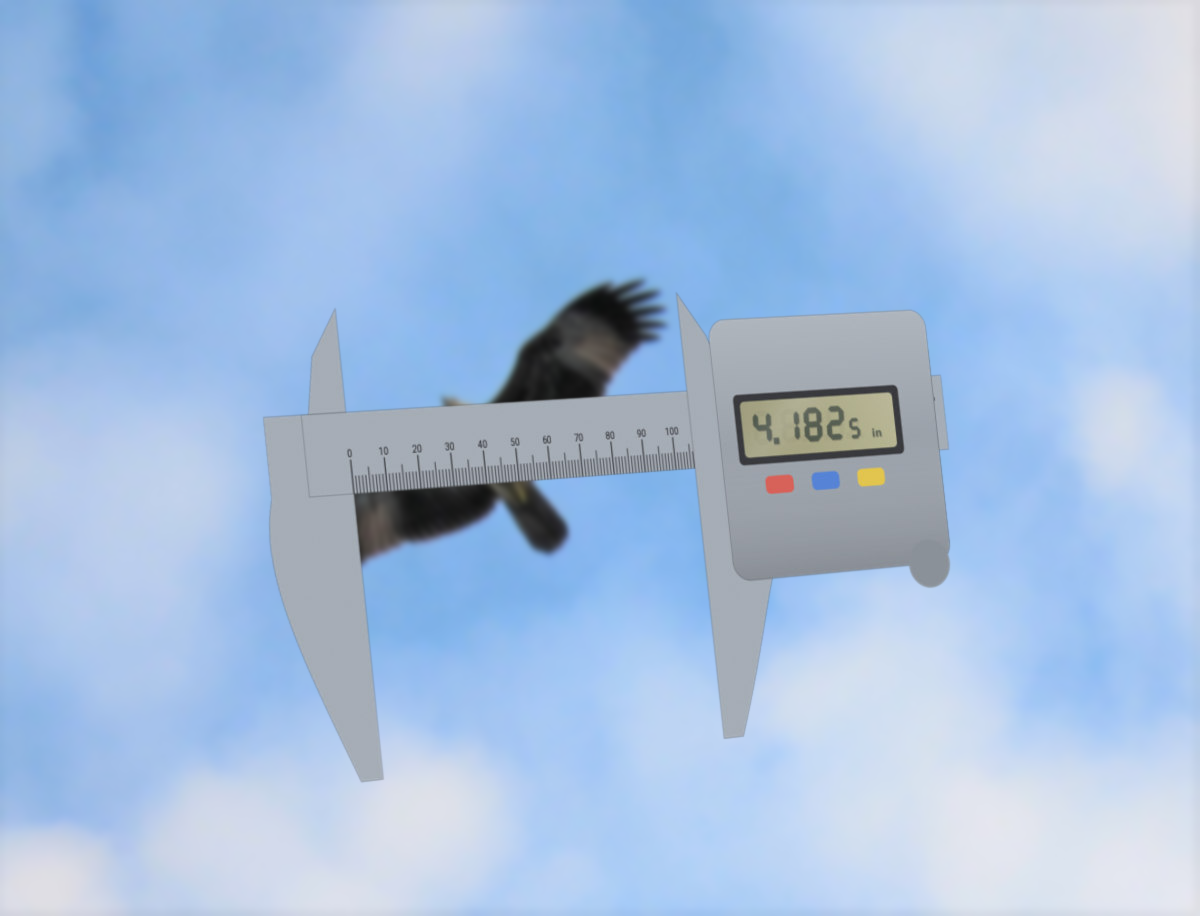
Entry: **4.1825** in
